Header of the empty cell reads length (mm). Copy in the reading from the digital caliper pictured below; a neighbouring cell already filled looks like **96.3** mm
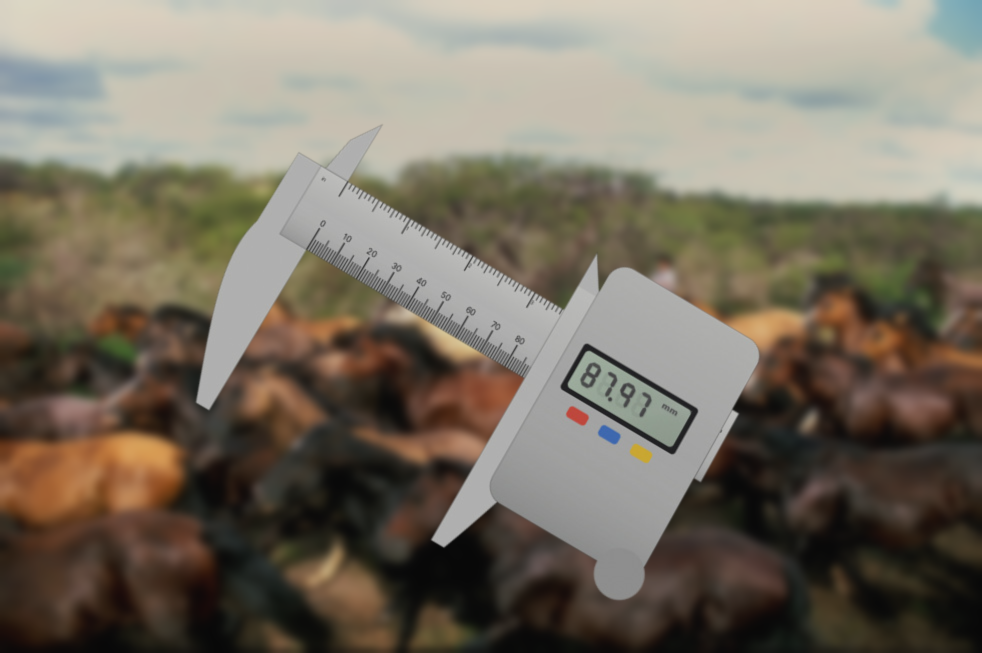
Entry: **87.97** mm
